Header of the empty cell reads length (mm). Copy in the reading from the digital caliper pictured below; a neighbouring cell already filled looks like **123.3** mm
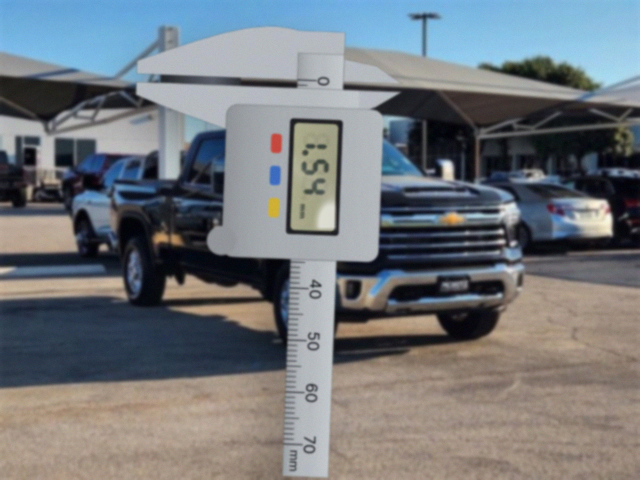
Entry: **1.54** mm
